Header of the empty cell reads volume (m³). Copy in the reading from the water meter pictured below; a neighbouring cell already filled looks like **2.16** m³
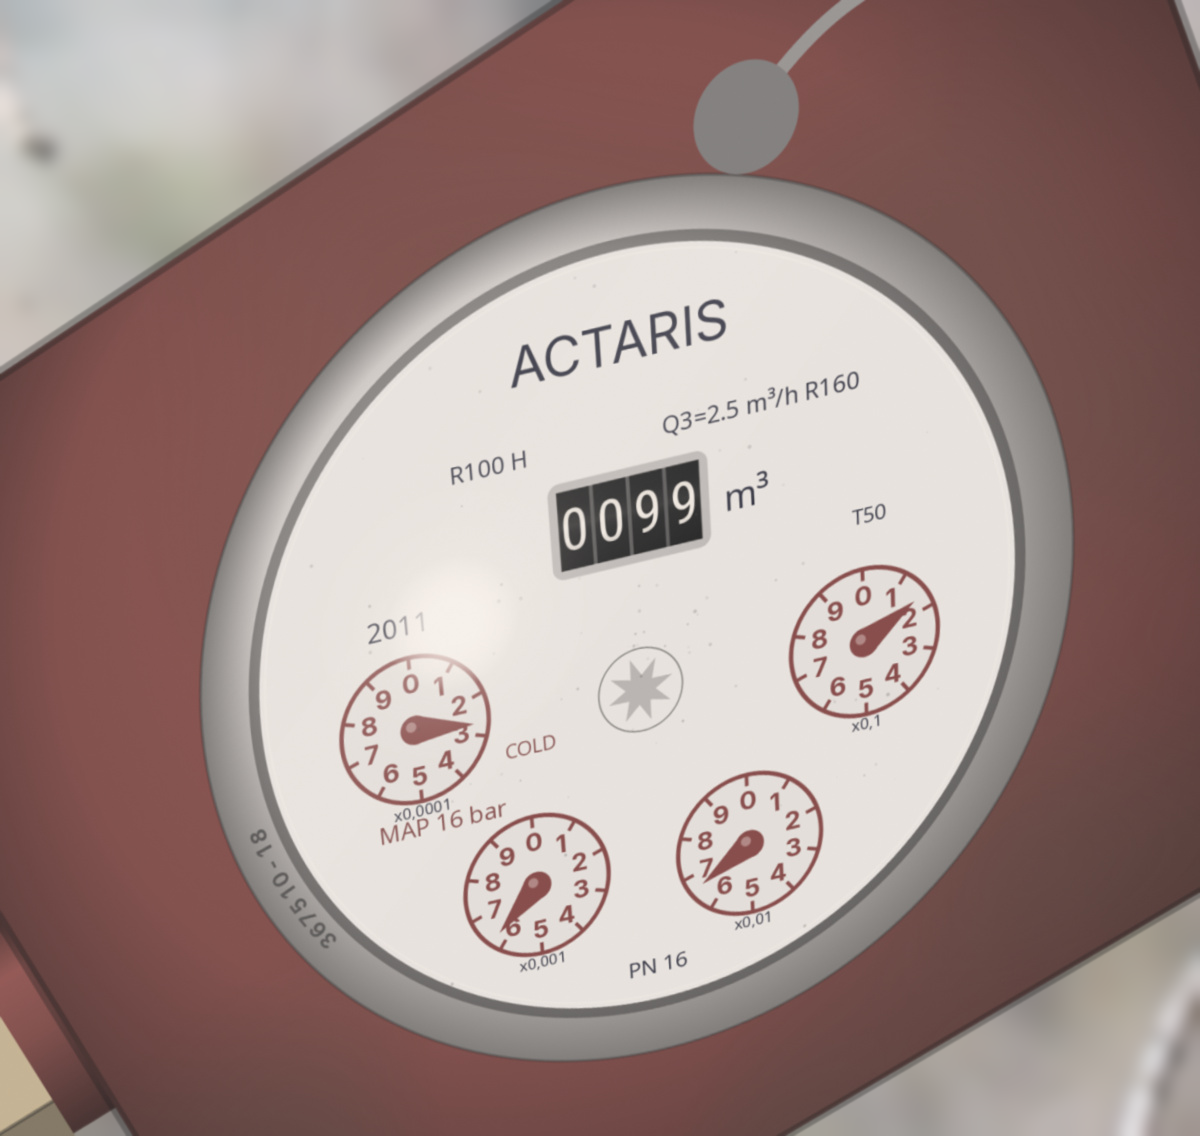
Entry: **99.1662** m³
